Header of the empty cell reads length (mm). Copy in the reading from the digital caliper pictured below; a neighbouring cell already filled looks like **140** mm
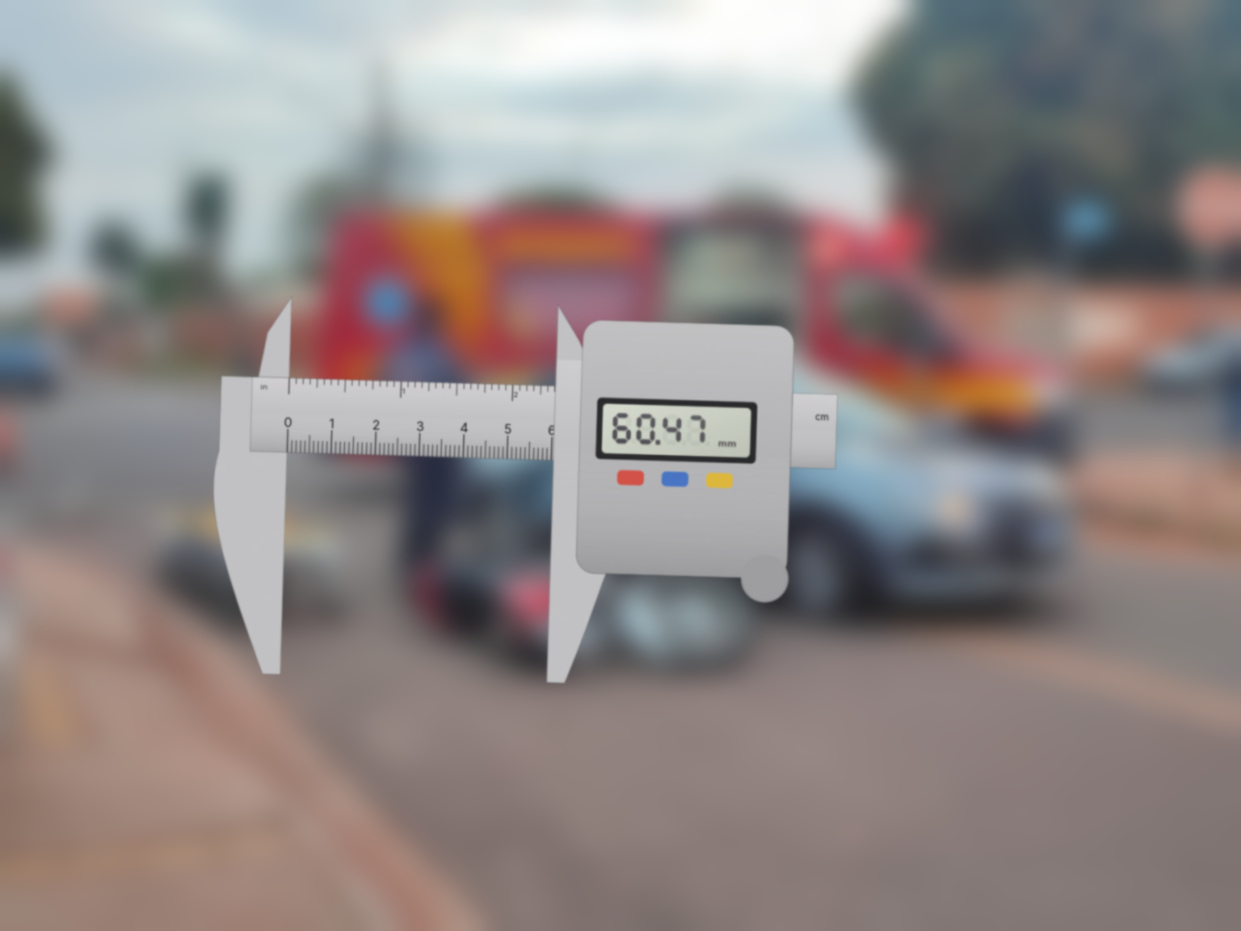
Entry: **60.47** mm
